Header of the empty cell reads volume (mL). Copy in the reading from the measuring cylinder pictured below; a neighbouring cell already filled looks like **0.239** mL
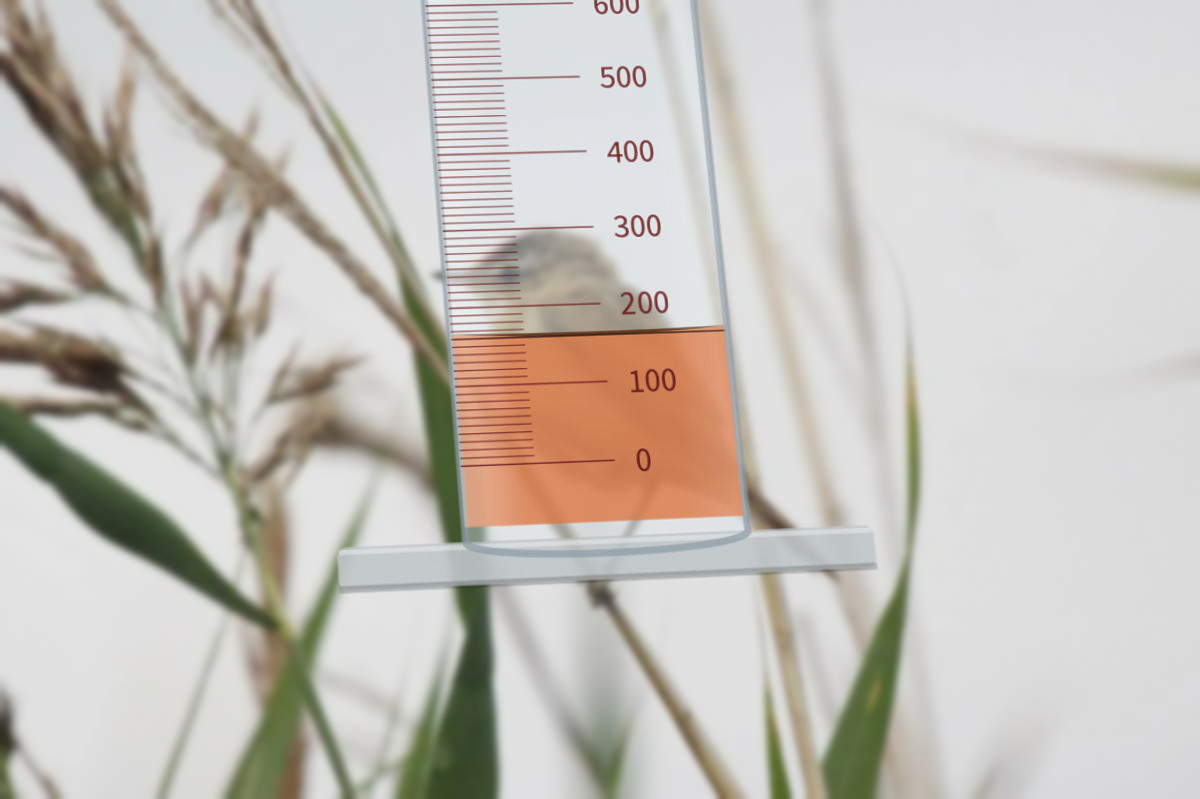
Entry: **160** mL
